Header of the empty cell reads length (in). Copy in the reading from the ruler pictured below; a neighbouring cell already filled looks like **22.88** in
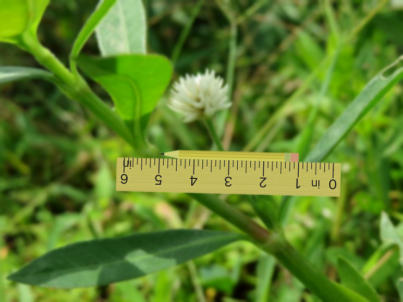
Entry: **4** in
